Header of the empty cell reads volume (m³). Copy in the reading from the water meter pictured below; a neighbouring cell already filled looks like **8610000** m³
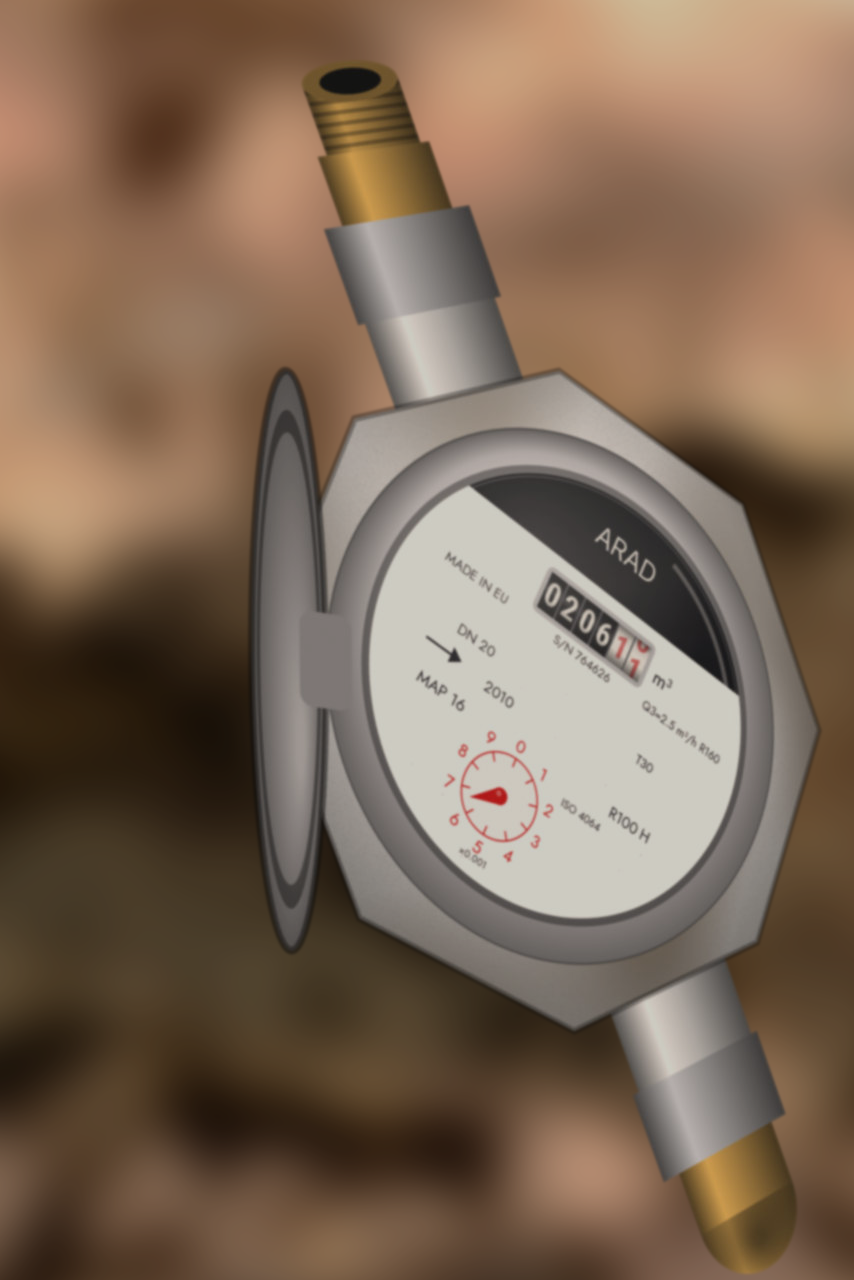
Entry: **206.106** m³
